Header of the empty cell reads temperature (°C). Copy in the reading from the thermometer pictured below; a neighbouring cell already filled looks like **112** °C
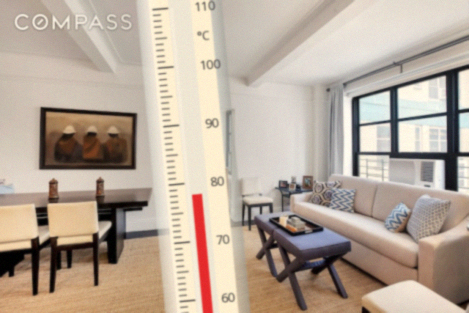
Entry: **78** °C
